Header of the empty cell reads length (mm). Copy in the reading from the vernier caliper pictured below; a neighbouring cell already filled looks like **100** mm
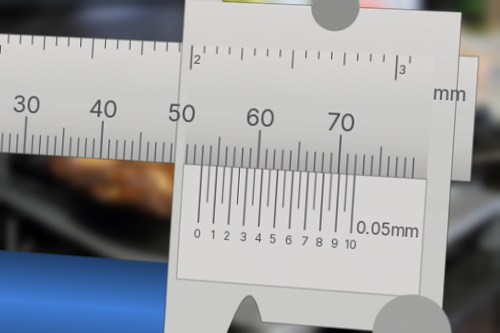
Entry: **53.0** mm
